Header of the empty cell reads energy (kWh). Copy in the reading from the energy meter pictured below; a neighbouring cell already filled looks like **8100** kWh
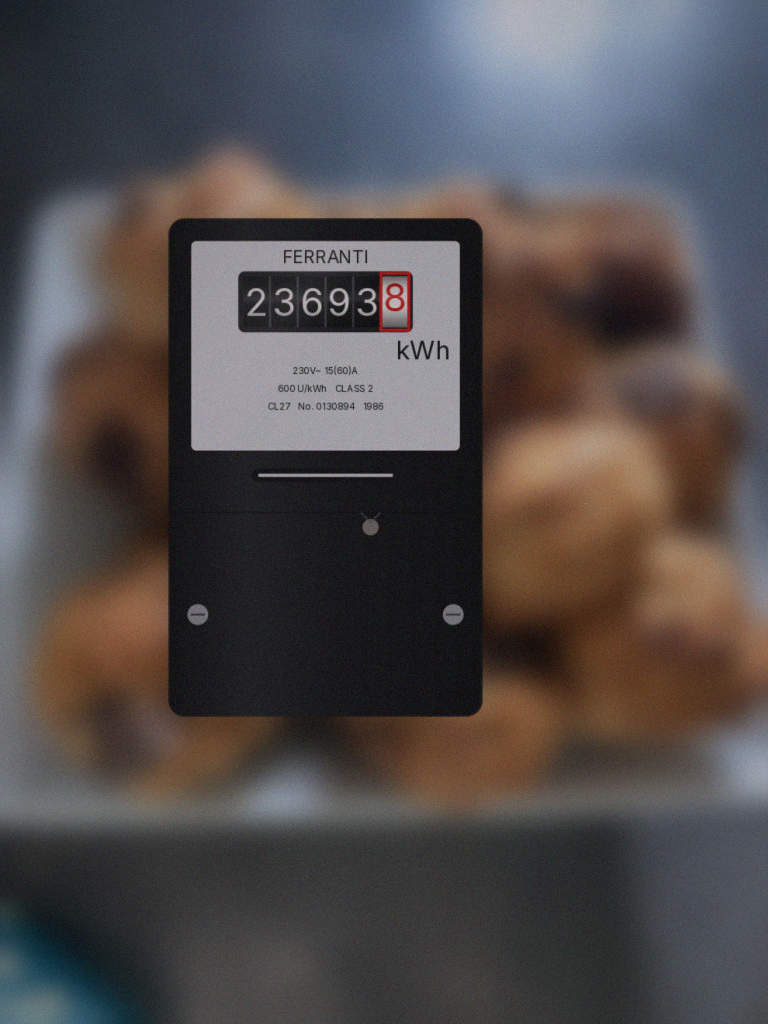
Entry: **23693.8** kWh
